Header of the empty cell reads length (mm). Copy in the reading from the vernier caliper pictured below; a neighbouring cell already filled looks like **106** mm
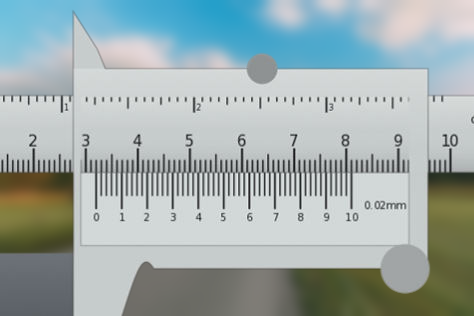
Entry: **32.0** mm
